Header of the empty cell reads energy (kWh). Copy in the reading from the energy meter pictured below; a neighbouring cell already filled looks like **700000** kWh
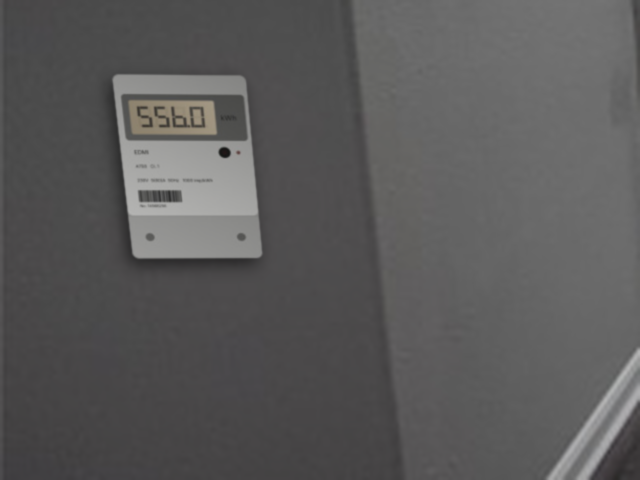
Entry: **556.0** kWh
